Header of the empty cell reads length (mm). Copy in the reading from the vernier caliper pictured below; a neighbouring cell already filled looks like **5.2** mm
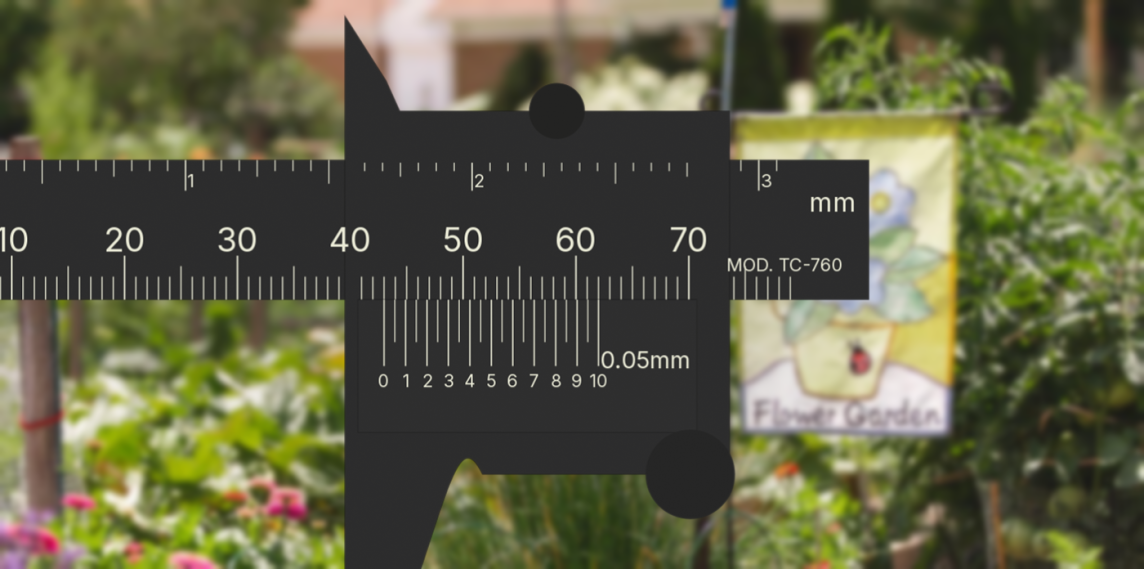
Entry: **43.0** mm
